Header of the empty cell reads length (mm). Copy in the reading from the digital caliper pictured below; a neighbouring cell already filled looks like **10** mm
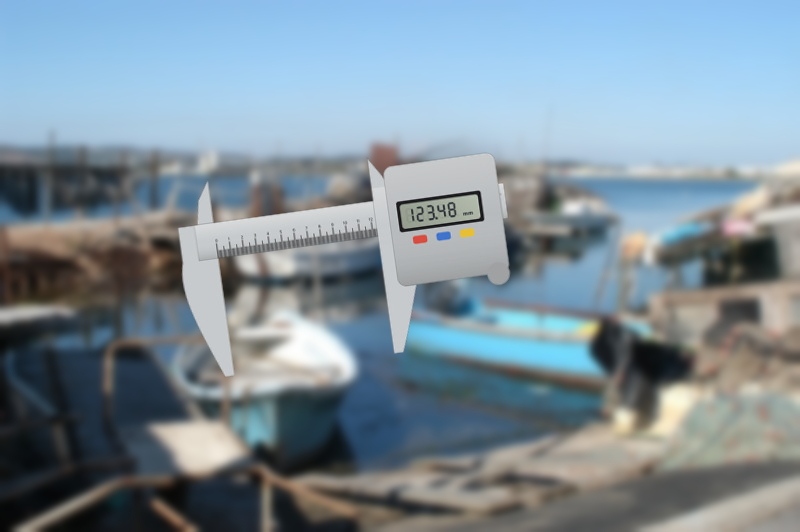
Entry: **123.48** mm
